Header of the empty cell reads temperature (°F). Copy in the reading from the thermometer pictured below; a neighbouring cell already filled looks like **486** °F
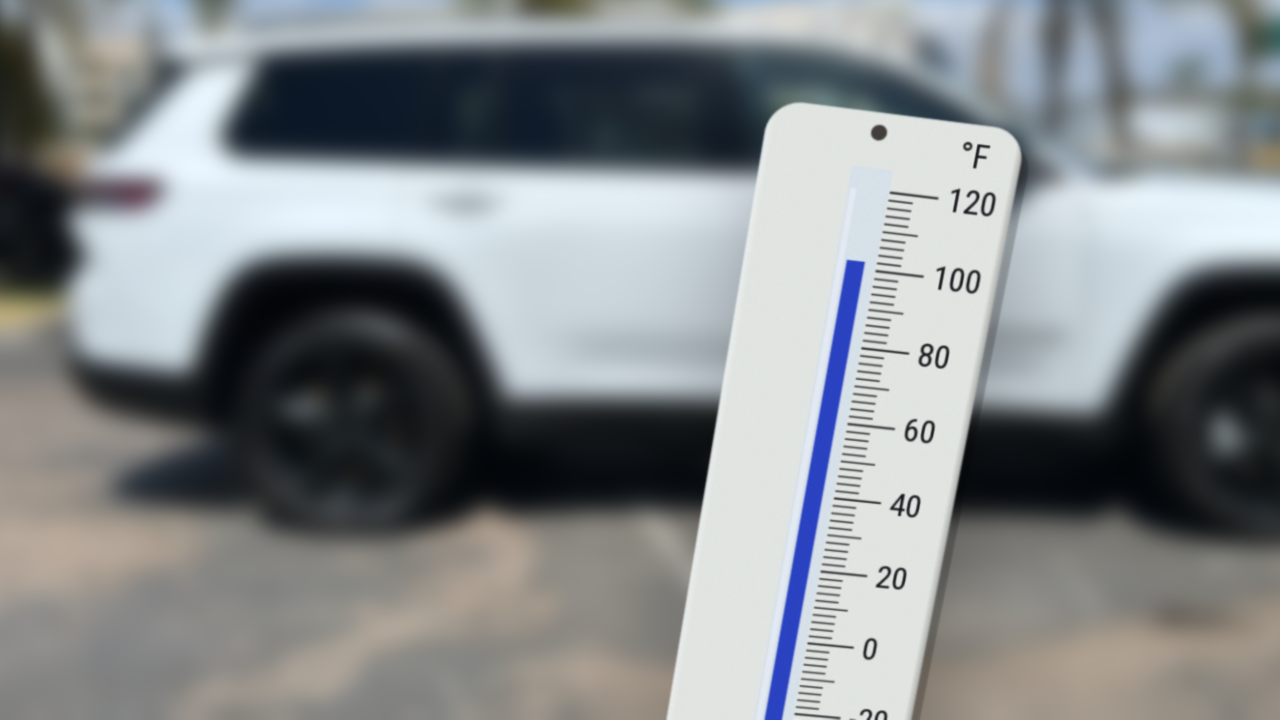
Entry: **102** °F
